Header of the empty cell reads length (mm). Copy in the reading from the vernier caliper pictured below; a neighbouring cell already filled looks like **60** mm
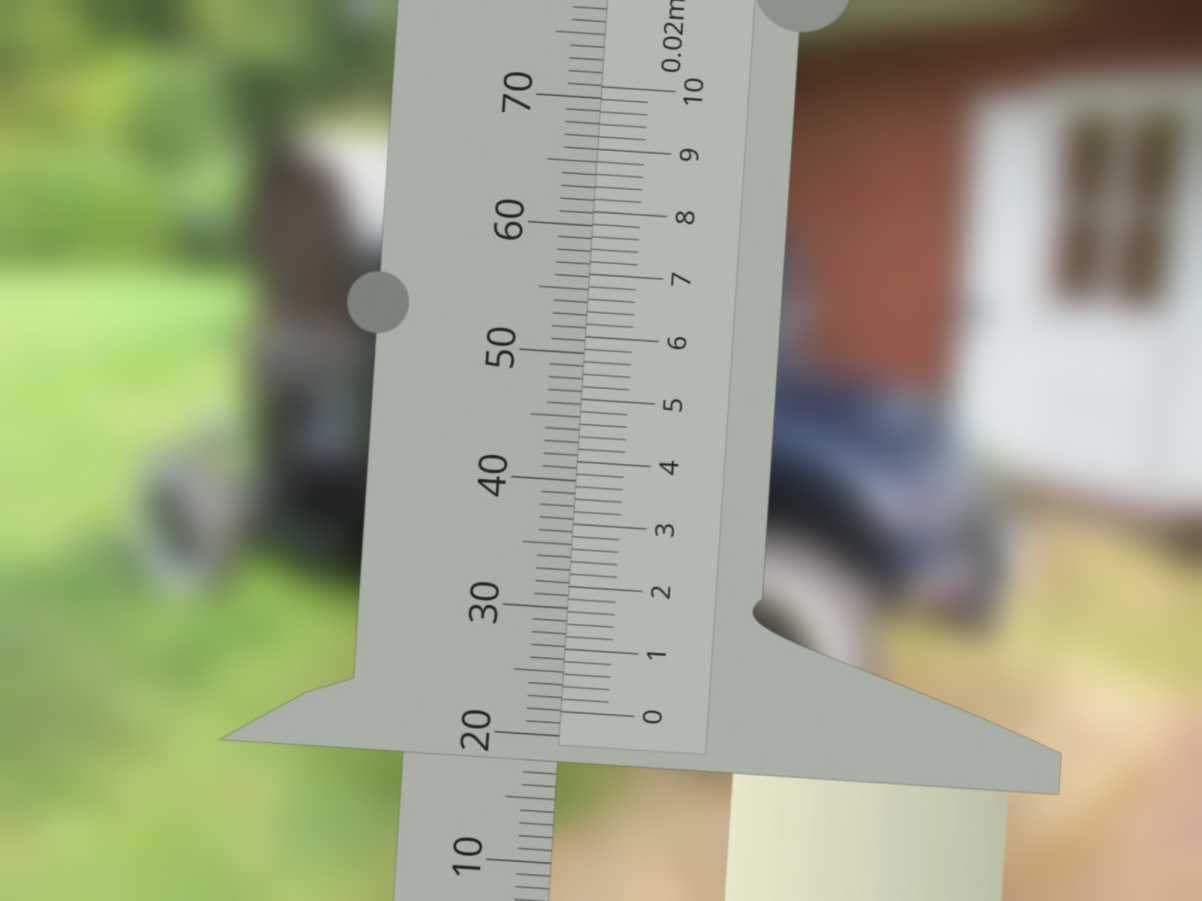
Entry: **21.9** mm
